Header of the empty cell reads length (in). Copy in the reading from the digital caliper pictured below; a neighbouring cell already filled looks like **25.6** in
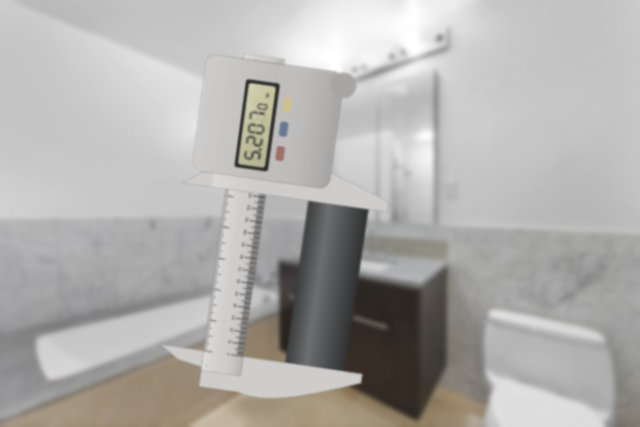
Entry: **5.2070** in
